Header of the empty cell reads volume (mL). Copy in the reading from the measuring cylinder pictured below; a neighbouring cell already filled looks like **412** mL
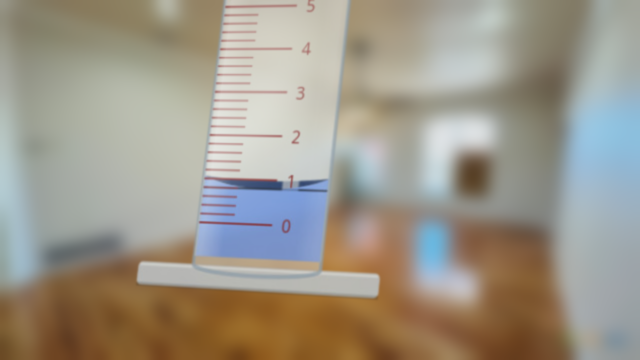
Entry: **0.8** mL
